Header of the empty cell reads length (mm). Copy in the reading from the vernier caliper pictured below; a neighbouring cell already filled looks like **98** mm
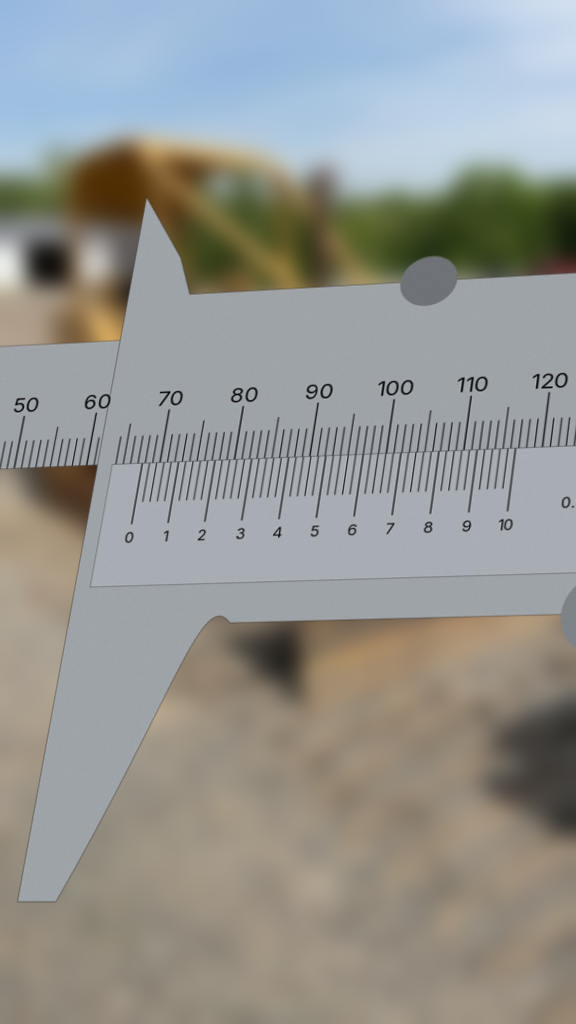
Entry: **67.6** mm
